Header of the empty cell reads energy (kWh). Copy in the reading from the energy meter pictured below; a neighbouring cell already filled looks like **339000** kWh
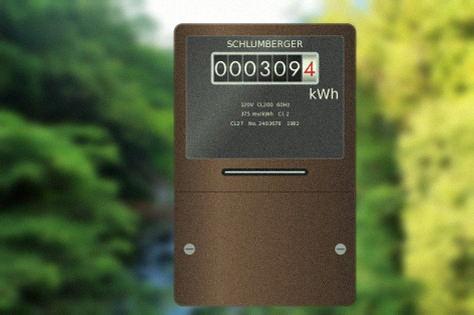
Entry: **309.4** kWh
